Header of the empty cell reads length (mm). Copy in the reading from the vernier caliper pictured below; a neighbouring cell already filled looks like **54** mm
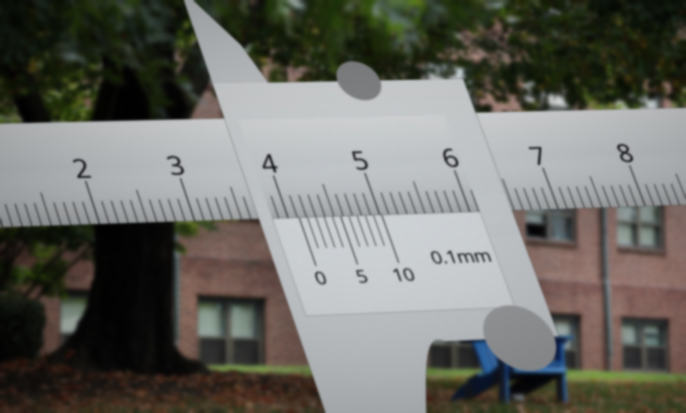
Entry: **41.2** mm
